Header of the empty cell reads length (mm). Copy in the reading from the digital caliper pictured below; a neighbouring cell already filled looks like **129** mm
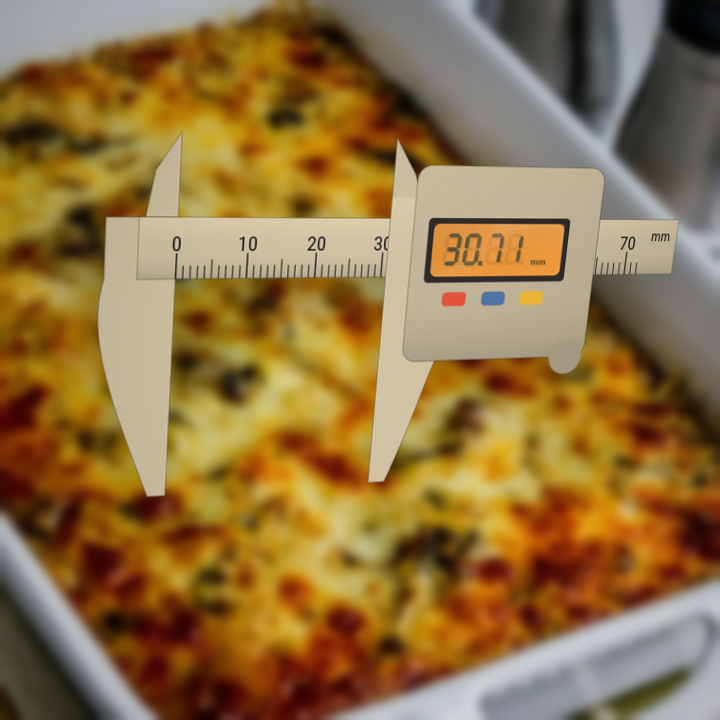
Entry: **30.71** mm
